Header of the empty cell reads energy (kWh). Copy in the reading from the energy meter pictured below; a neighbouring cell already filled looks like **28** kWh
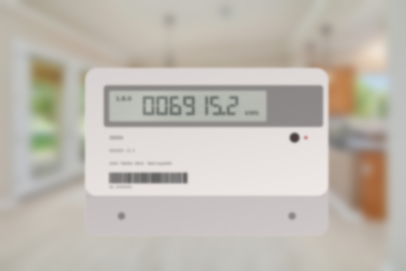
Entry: **6915.2** kWh
